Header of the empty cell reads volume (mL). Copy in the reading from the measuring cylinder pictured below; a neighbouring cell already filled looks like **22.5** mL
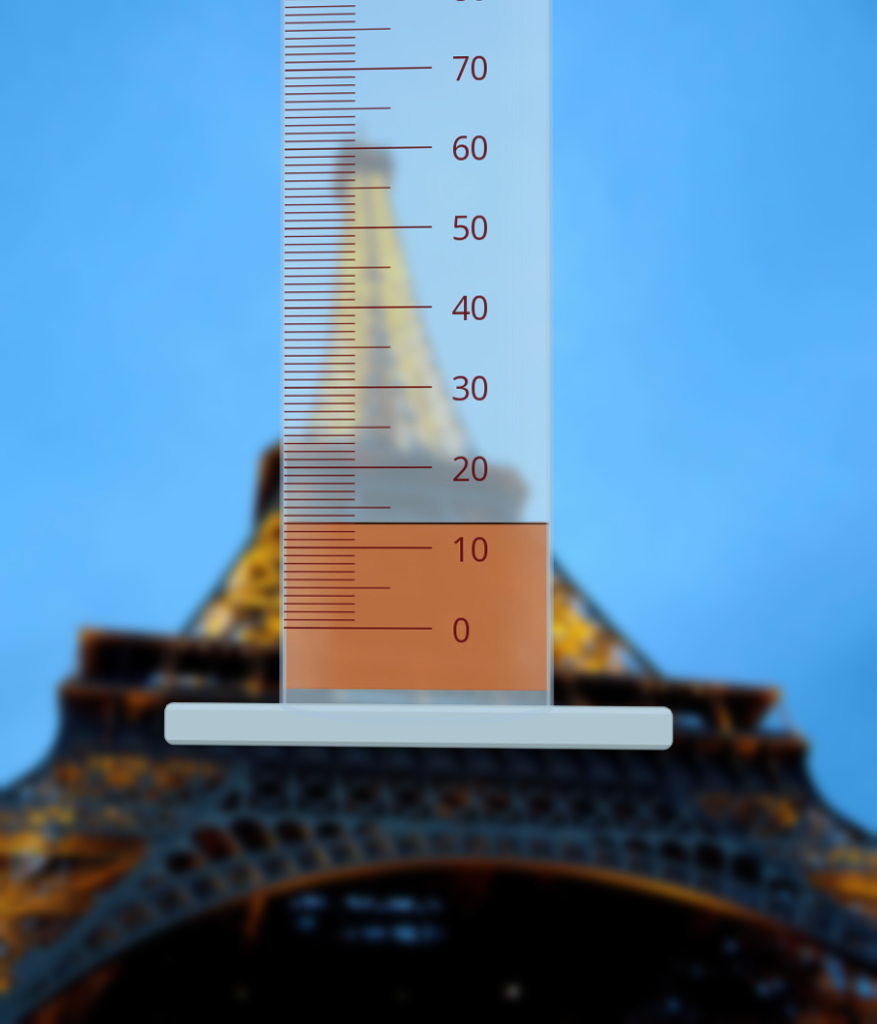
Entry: **13** mL
